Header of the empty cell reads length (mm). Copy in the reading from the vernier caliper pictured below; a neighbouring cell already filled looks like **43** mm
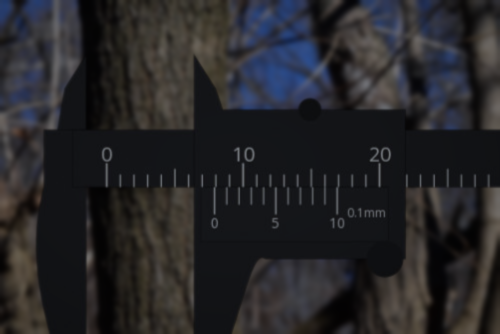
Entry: **7.9** mm
